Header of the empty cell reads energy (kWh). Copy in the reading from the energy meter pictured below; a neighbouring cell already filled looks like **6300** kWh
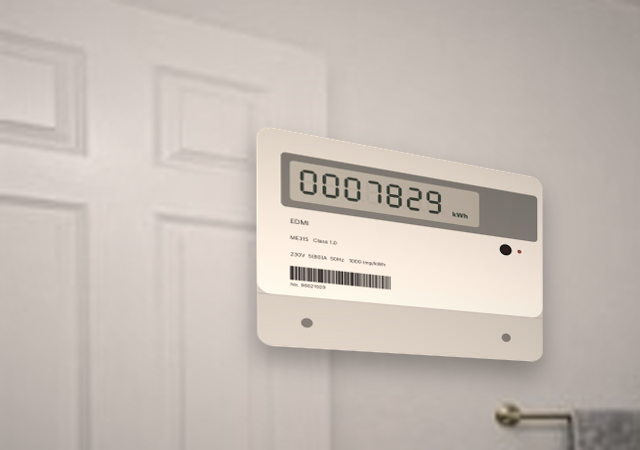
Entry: **7829** kWh
